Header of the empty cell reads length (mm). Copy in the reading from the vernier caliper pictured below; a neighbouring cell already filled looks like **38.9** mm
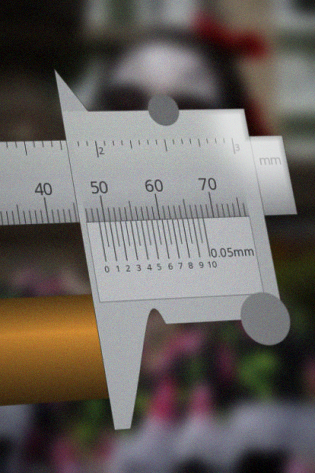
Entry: **49.0** mm
